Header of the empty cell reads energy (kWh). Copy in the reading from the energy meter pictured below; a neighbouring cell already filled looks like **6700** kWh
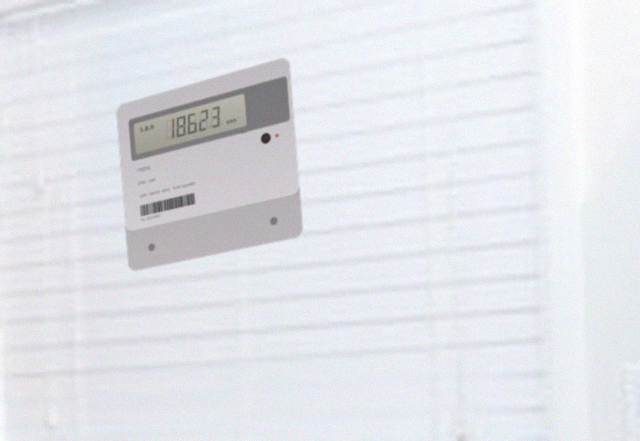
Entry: **18623** kWh
